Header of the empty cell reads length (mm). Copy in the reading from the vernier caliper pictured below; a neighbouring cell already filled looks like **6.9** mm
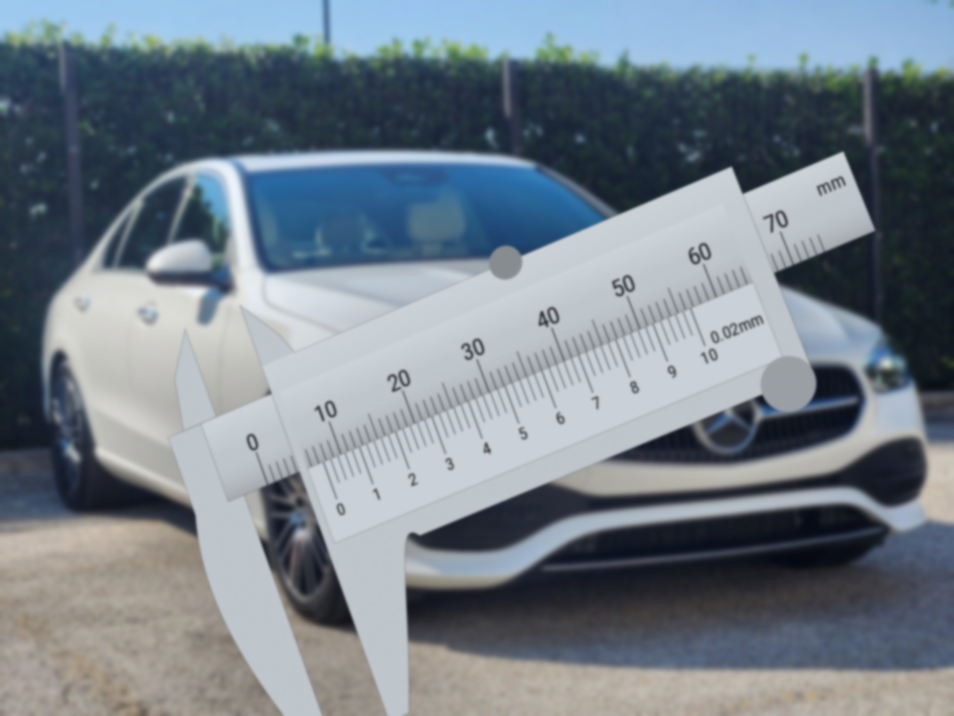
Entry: **7.6** mm
